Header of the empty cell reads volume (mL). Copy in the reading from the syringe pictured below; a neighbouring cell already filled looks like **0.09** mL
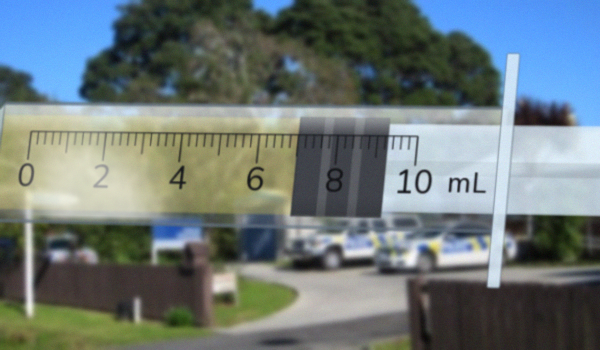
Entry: **7** mL
